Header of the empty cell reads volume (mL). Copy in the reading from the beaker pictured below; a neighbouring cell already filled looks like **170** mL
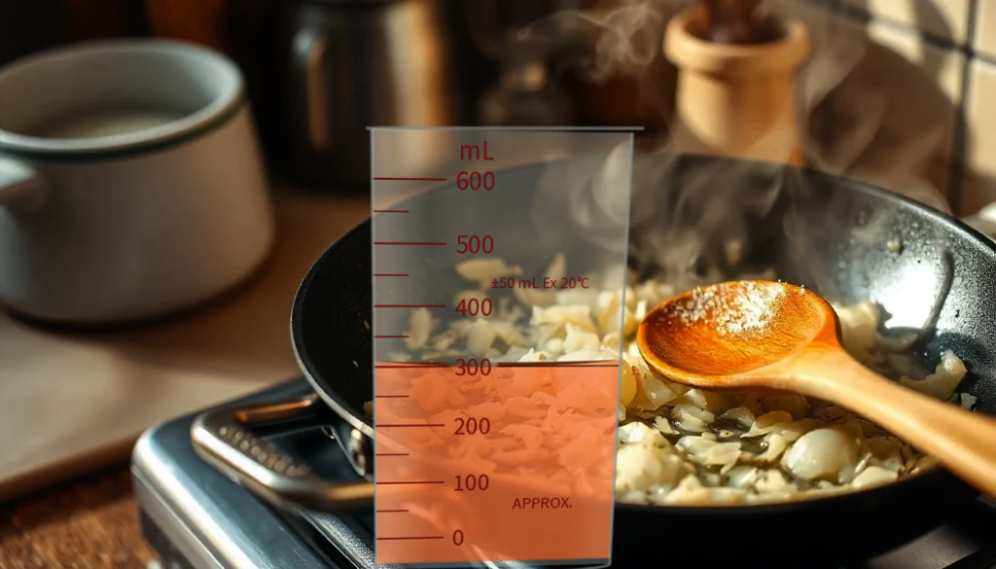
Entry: **300** mL
